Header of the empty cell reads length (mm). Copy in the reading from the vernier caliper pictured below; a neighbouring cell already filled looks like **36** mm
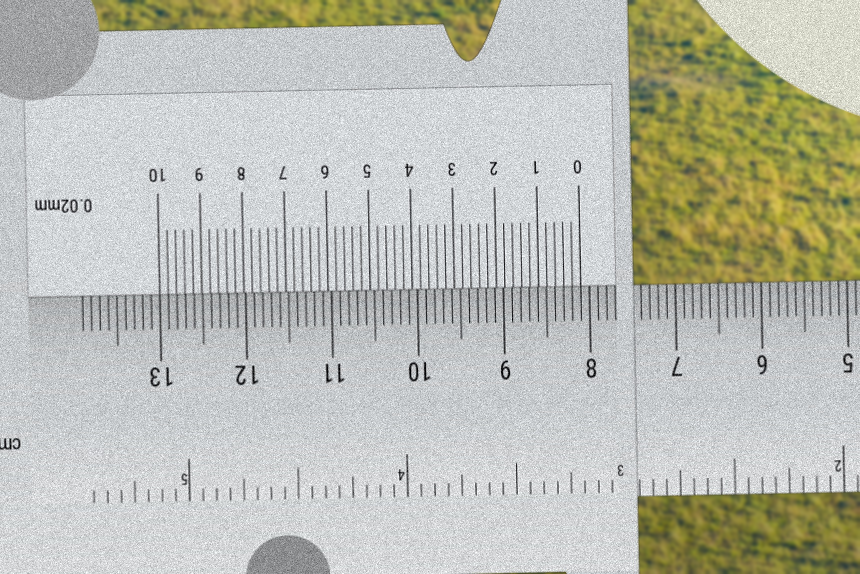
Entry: **81.0** mm
